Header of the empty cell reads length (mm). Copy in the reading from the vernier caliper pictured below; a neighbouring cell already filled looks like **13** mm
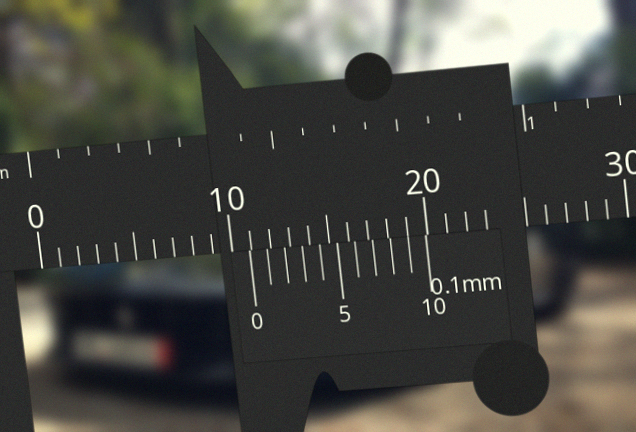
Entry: **10.9** mm
